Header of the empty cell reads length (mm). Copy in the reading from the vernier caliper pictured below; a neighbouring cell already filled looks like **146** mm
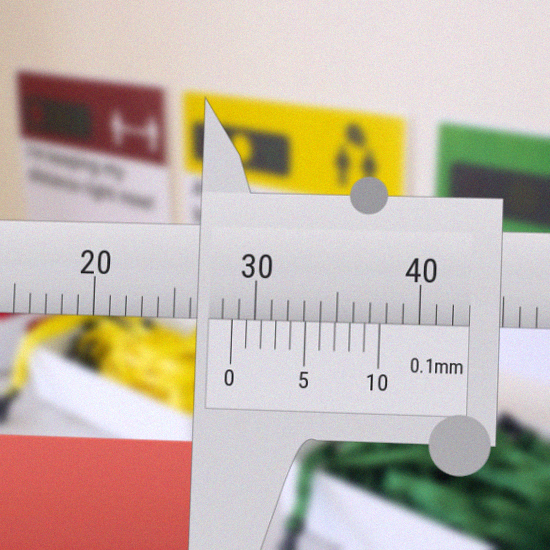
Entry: **28.6** mm
